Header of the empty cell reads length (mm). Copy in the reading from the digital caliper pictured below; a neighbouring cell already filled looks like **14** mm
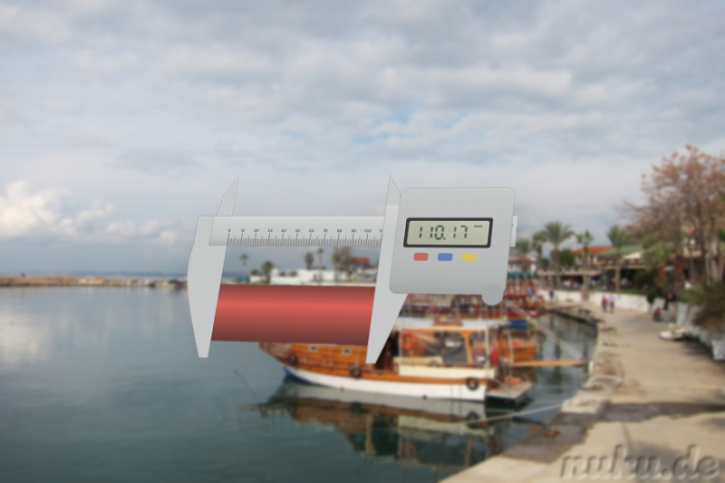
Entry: **110.17** mm
